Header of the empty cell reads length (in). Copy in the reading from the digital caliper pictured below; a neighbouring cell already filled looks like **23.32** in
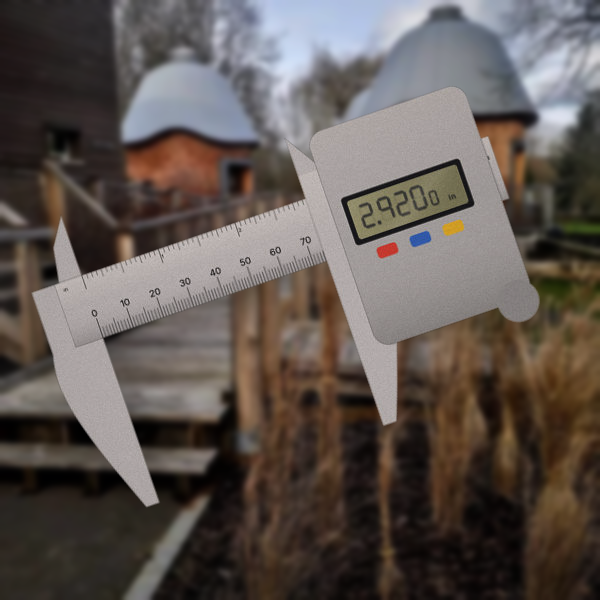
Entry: **2.9200** in
